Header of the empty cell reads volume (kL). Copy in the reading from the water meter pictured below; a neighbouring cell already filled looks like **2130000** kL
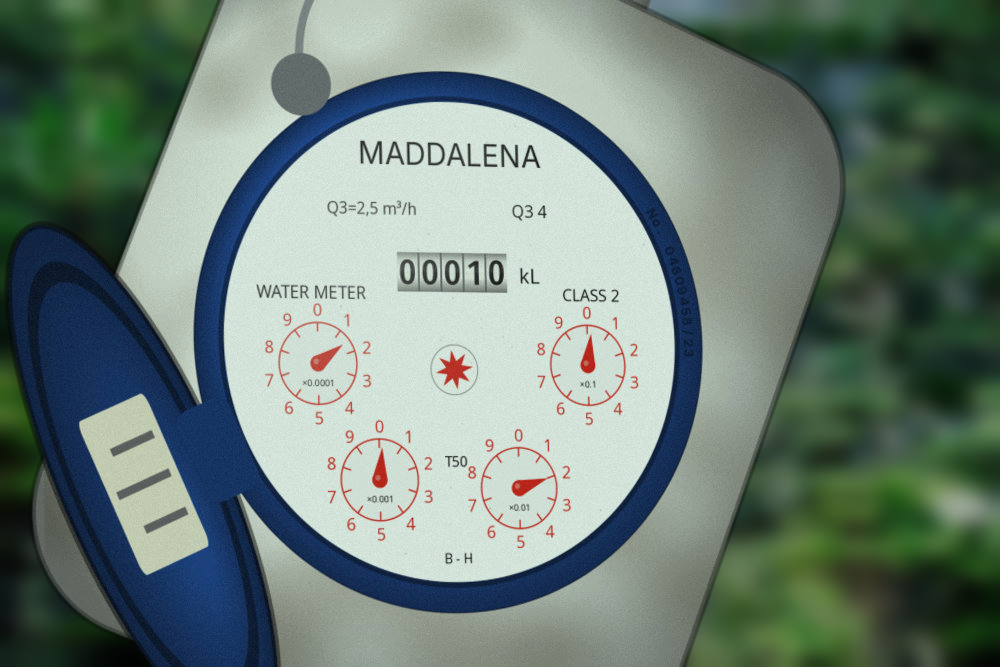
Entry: **10.0201** kL
